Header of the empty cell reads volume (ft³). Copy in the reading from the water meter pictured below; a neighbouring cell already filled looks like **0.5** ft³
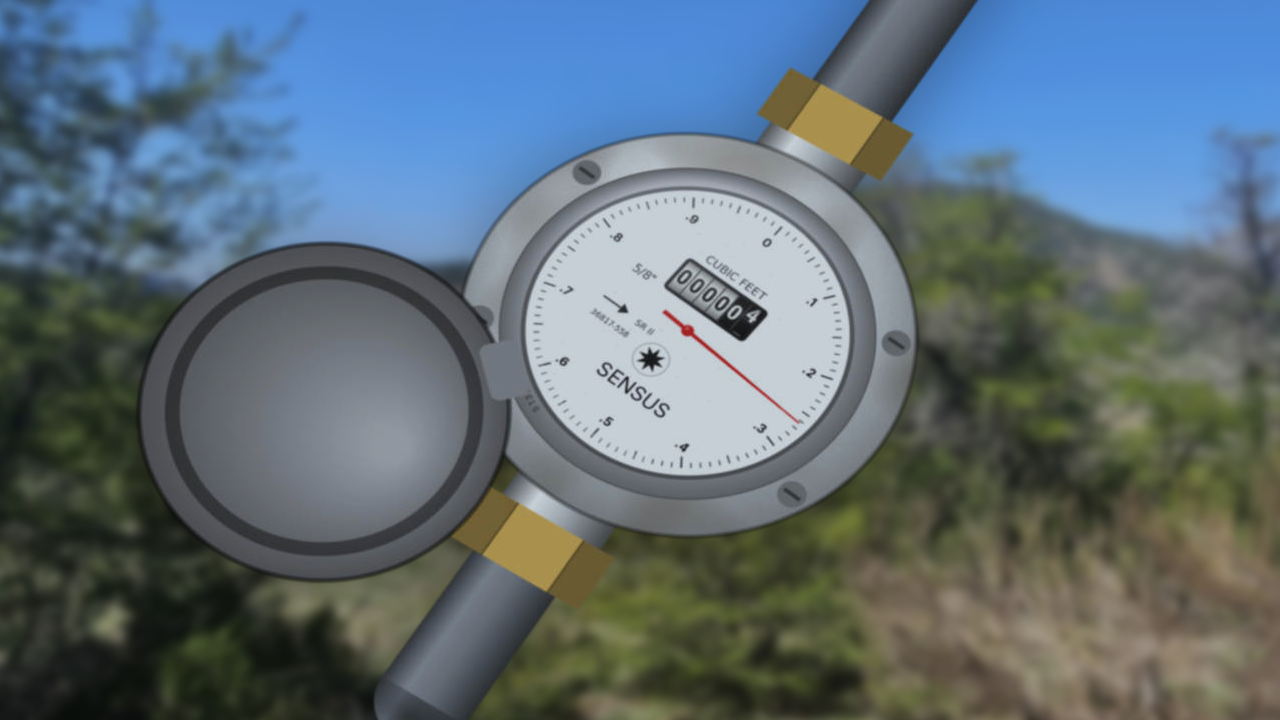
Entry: **4.26** ft³
